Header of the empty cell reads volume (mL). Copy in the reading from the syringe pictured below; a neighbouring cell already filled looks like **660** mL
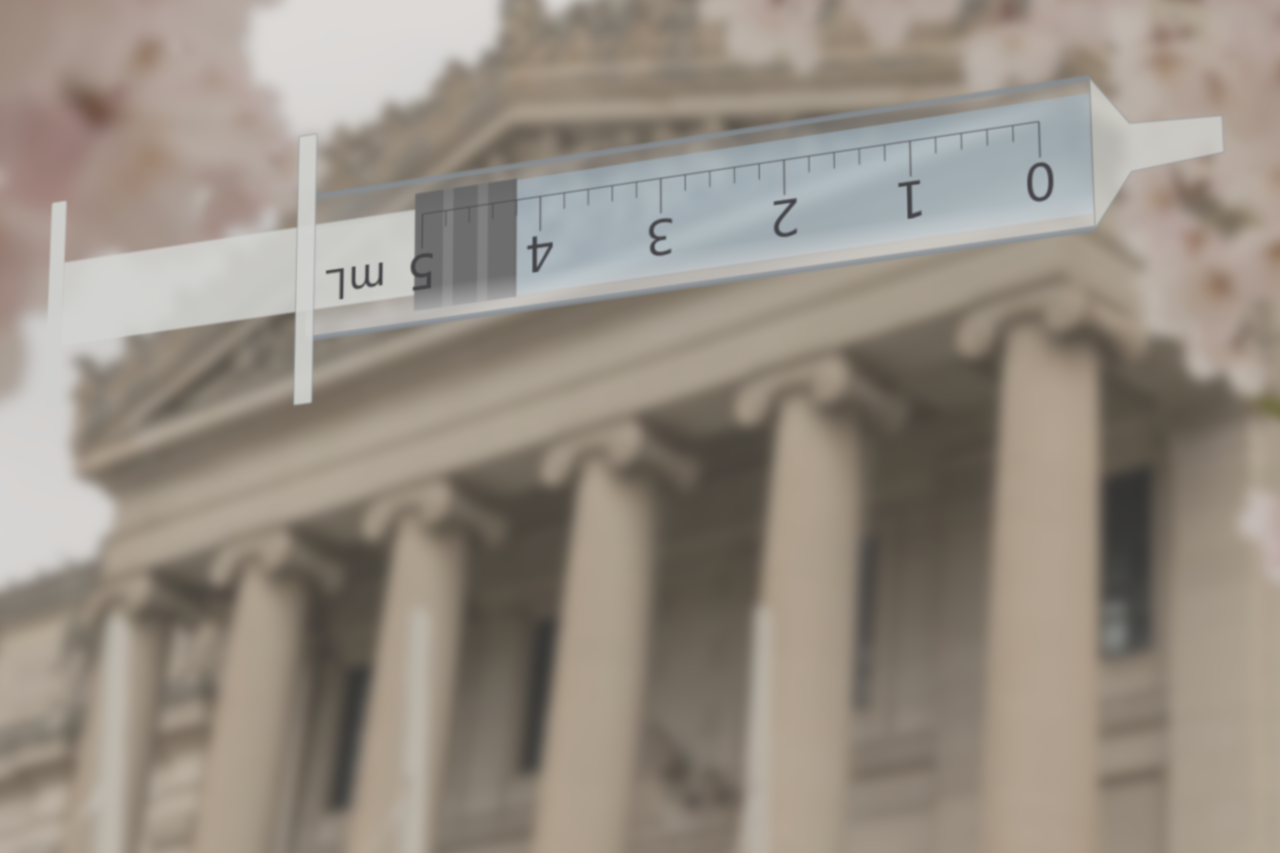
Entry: **4.2** mL
